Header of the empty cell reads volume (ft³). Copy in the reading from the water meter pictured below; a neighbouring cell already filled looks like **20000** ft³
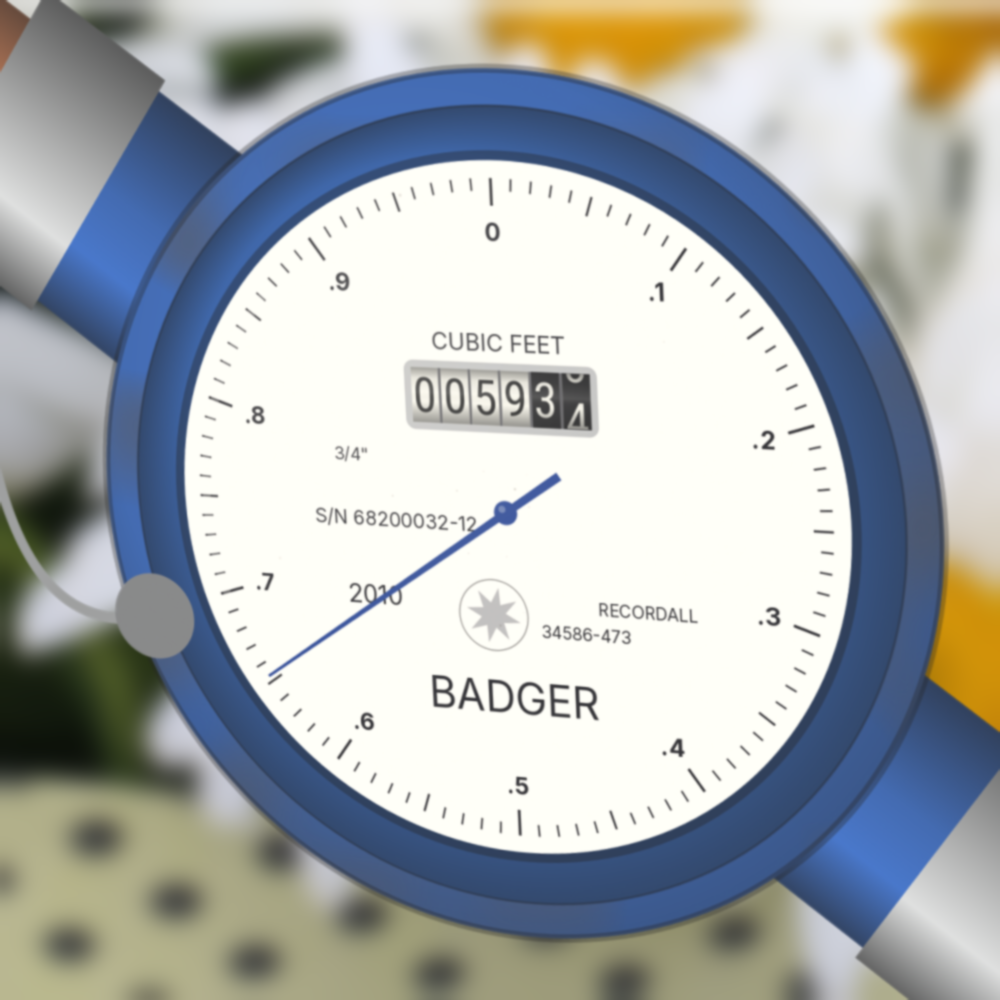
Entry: **5933.65** ft³
